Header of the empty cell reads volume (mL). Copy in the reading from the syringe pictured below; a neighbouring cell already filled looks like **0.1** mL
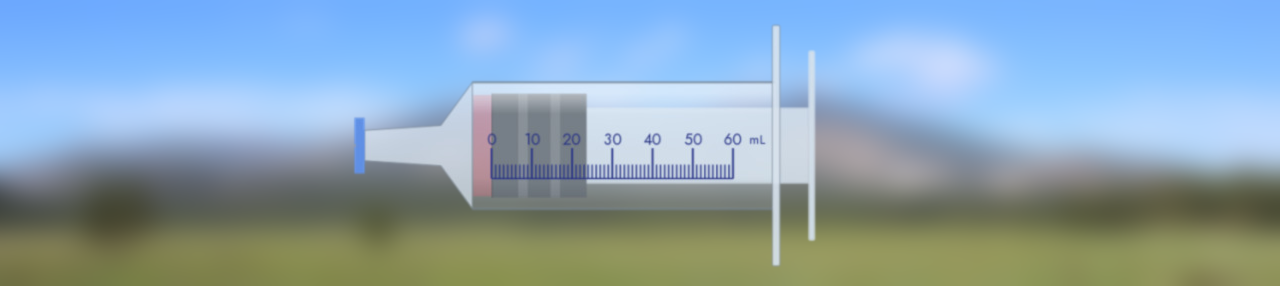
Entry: **0** mL
